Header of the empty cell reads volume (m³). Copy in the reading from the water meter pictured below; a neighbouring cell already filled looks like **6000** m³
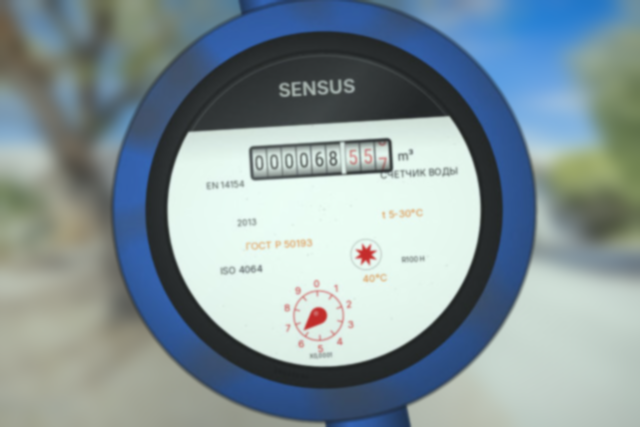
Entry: **68.5566** m³
